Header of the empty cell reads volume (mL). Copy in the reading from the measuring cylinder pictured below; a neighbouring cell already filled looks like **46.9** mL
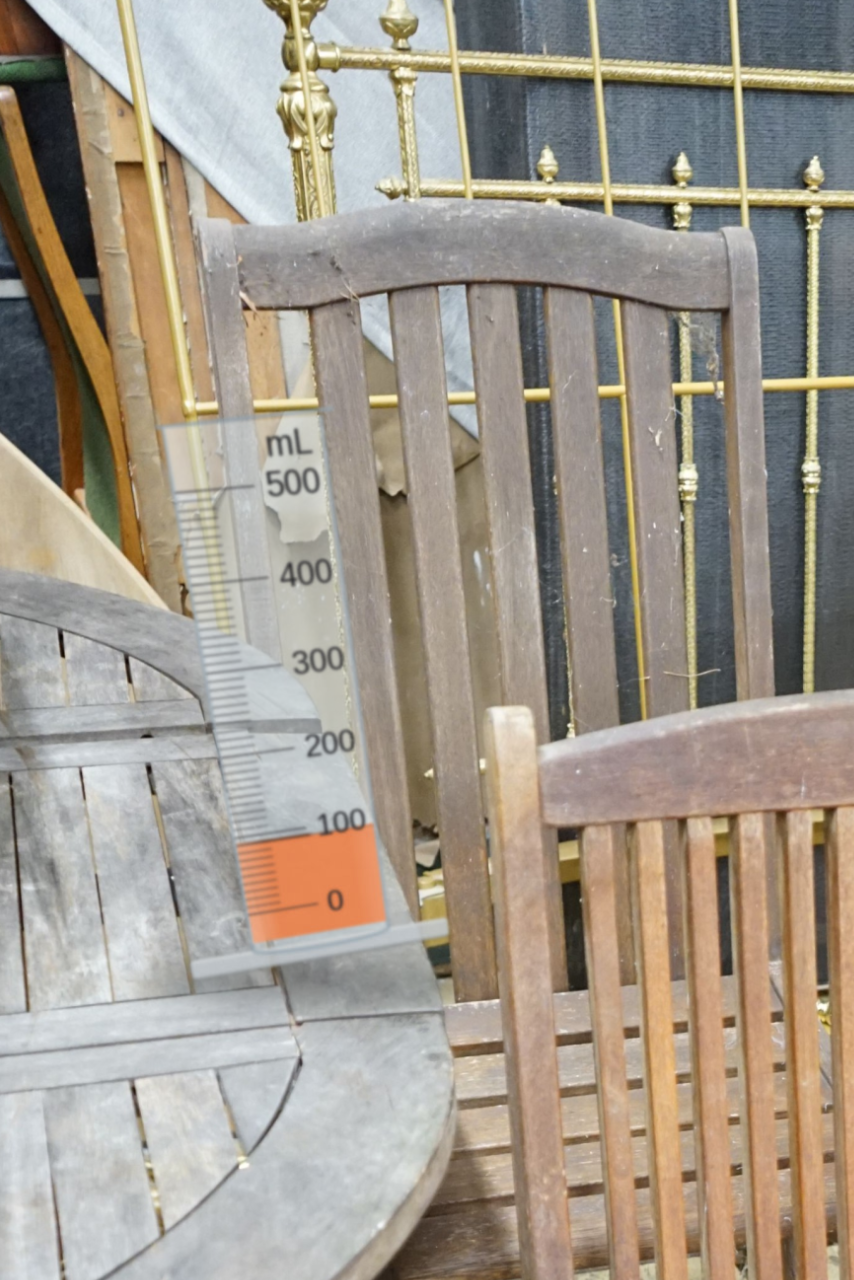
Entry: **90** mL
